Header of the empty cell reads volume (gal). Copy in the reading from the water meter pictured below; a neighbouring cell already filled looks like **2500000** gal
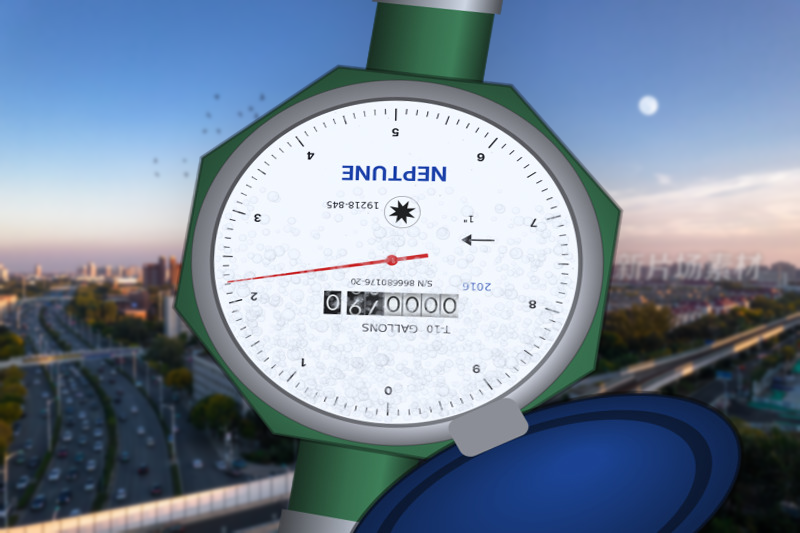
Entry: **792.2** gal
